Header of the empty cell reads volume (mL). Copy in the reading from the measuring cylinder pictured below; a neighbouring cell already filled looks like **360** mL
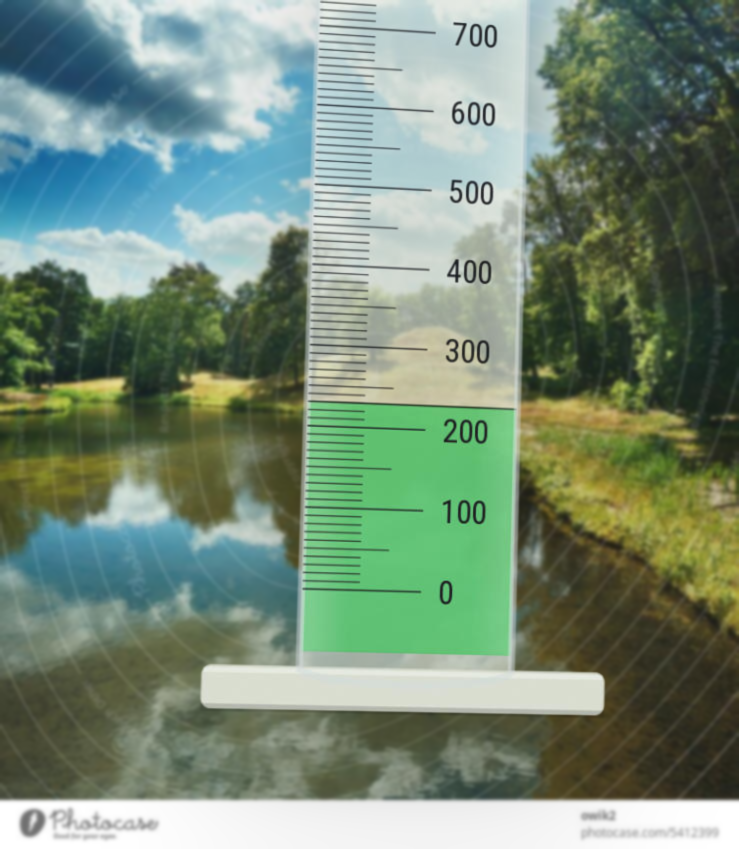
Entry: **230** mL
